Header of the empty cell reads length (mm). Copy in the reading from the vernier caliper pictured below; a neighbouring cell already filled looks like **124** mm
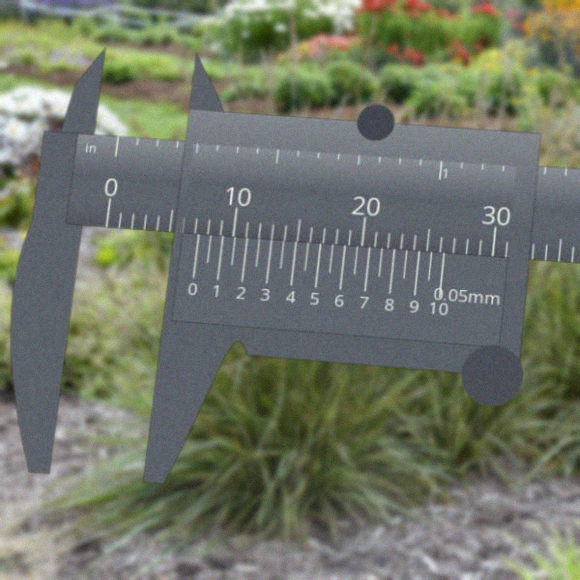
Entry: **7.3** mm
